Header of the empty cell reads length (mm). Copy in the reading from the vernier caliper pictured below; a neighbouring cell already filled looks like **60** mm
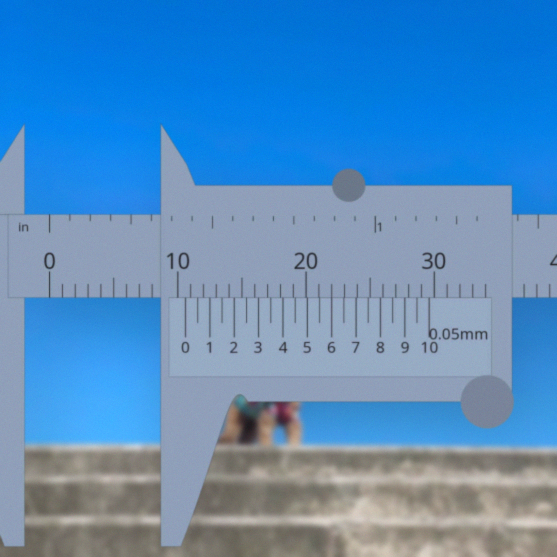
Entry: **10.6** mm
